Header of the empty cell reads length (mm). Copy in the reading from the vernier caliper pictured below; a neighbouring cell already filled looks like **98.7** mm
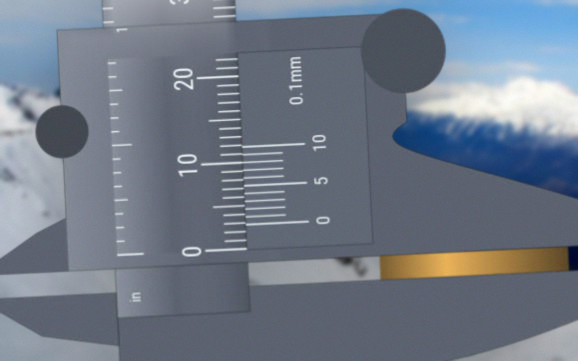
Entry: **2.8** mm
